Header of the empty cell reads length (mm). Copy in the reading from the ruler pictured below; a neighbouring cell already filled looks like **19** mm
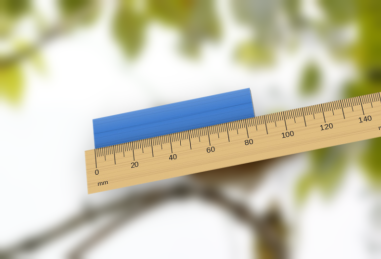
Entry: **85** mm
